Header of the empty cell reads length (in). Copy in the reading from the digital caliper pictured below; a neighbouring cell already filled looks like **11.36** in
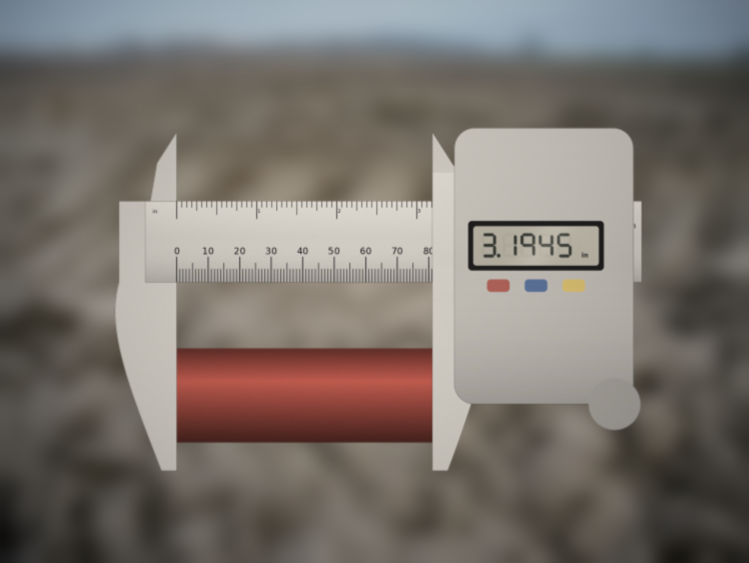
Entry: **3.1945** in
